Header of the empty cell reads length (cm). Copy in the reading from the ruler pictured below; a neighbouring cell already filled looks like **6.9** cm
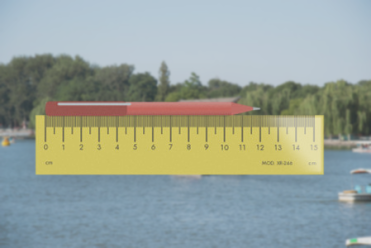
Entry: **12** cm
